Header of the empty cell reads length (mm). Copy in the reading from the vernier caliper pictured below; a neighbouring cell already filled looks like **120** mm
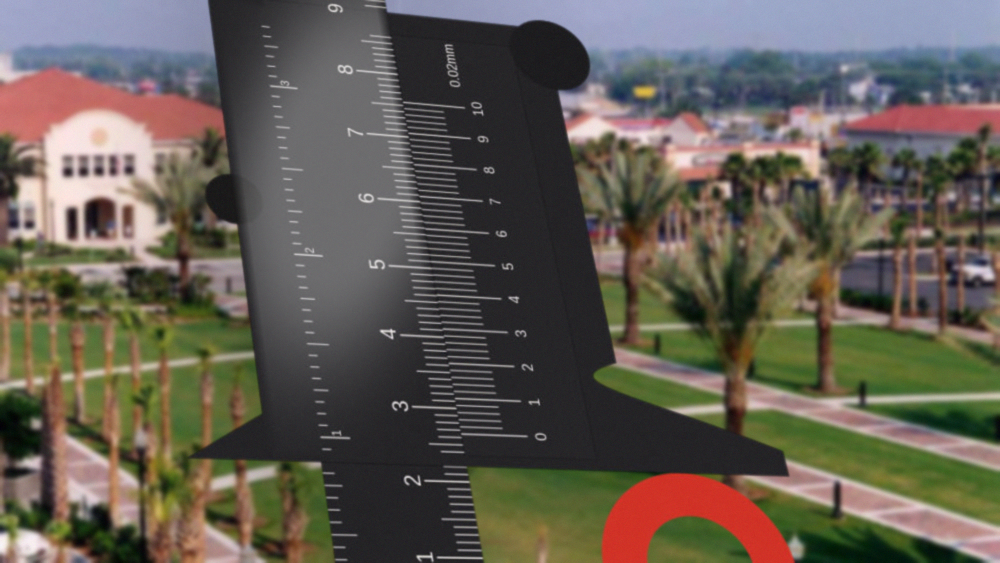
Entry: **26.5** mm
